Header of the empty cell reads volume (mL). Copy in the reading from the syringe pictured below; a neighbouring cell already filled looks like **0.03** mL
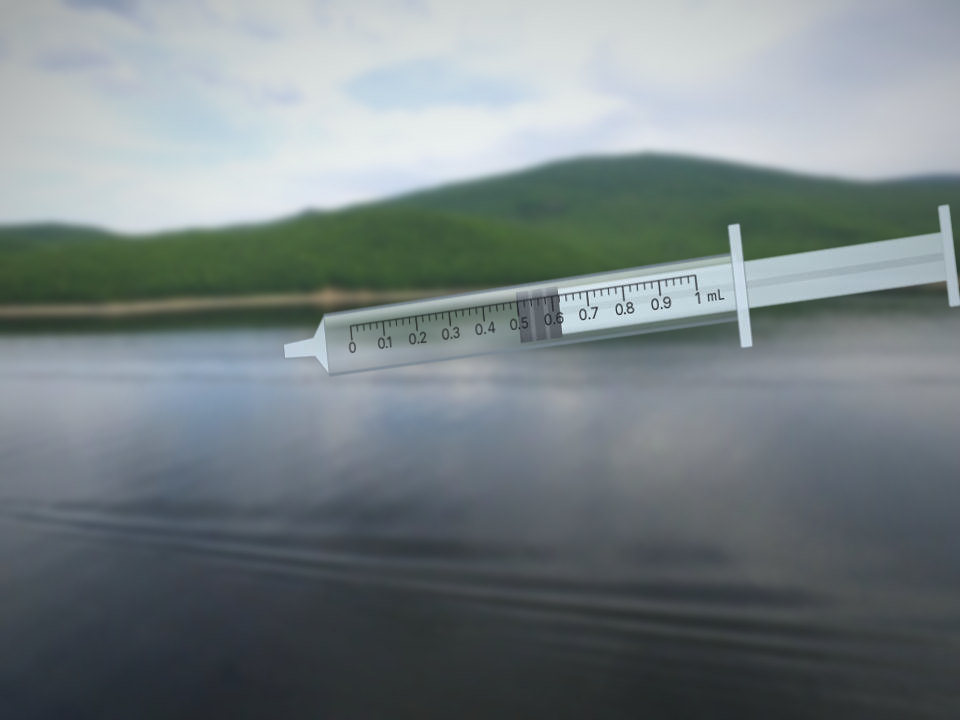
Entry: **0.5** mL
